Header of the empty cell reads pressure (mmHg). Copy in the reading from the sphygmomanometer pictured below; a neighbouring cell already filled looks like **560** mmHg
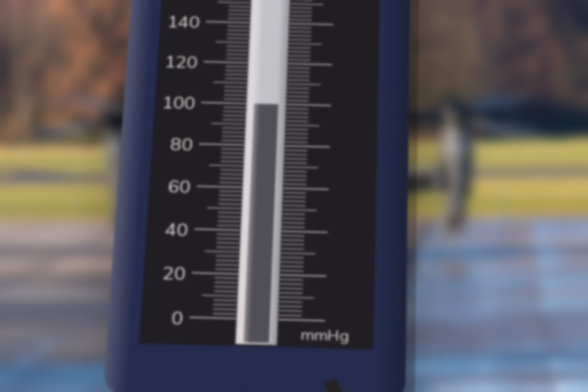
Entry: **100** mmHg
